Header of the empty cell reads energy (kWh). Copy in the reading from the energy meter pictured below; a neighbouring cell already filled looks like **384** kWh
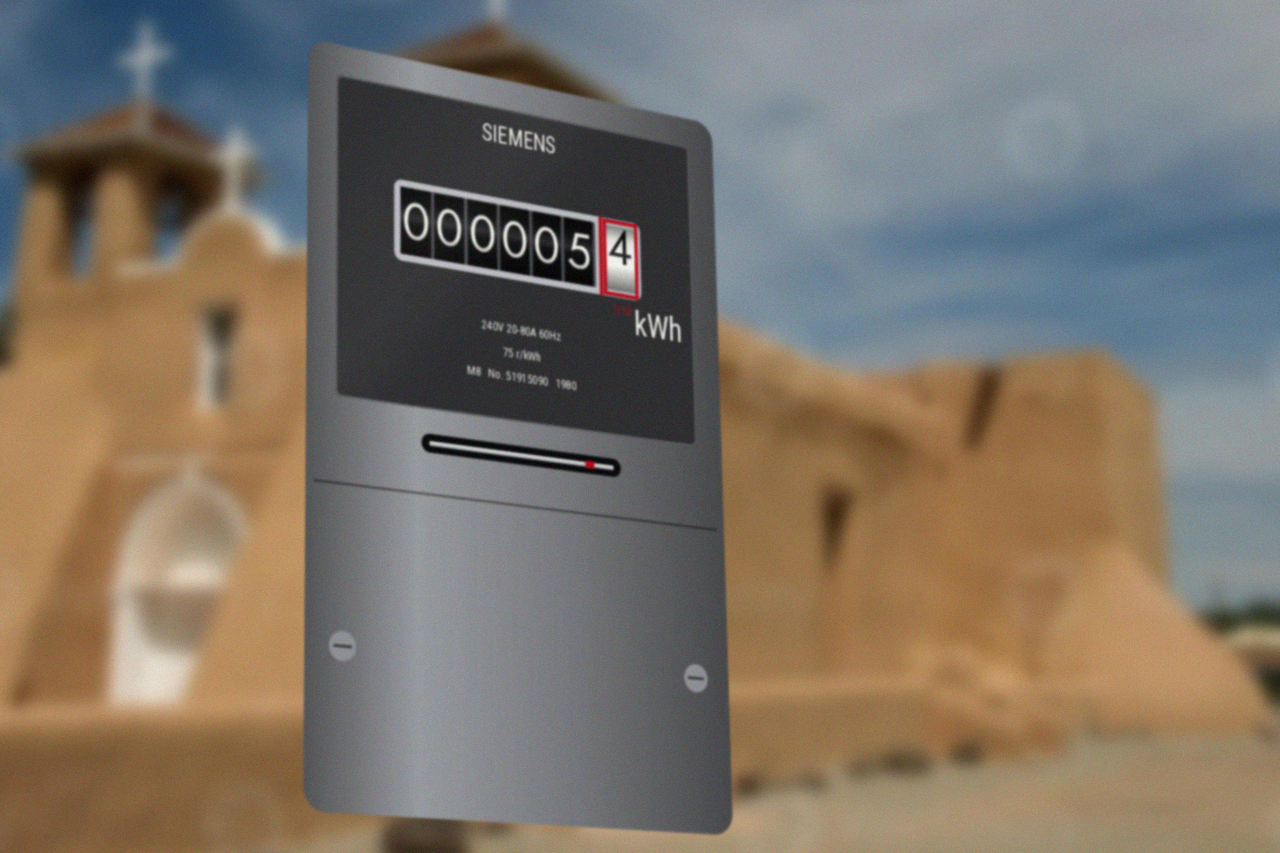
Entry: **5.4** kWh
